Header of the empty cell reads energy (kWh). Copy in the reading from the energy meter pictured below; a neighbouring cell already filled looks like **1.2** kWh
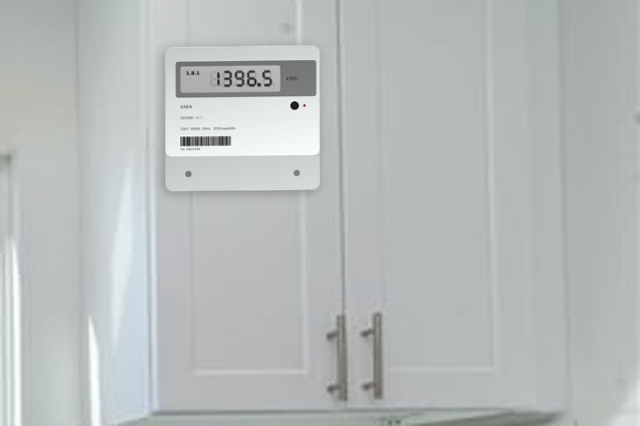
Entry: **1396.5** kWh
